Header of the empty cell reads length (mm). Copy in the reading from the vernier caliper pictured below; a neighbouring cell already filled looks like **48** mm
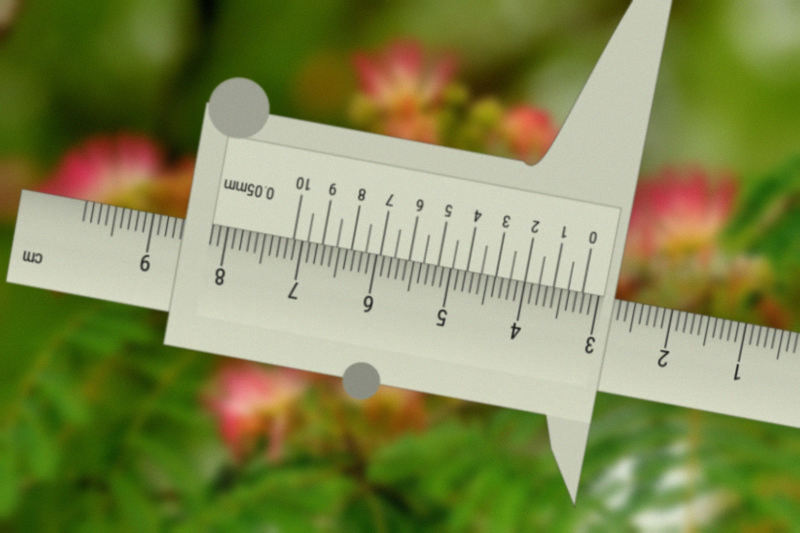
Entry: **32.2** mm
